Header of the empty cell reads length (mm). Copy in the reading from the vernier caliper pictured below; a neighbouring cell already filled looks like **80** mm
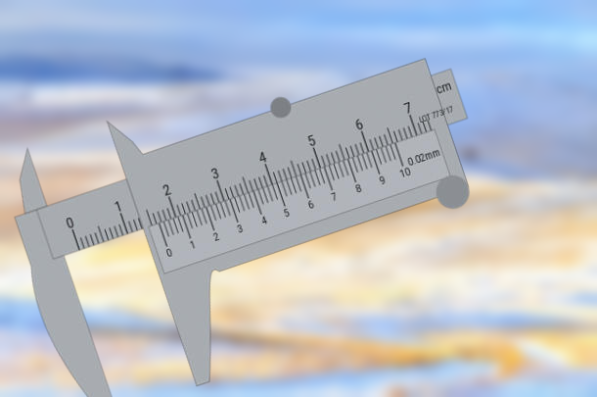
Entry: **16.5** mm
